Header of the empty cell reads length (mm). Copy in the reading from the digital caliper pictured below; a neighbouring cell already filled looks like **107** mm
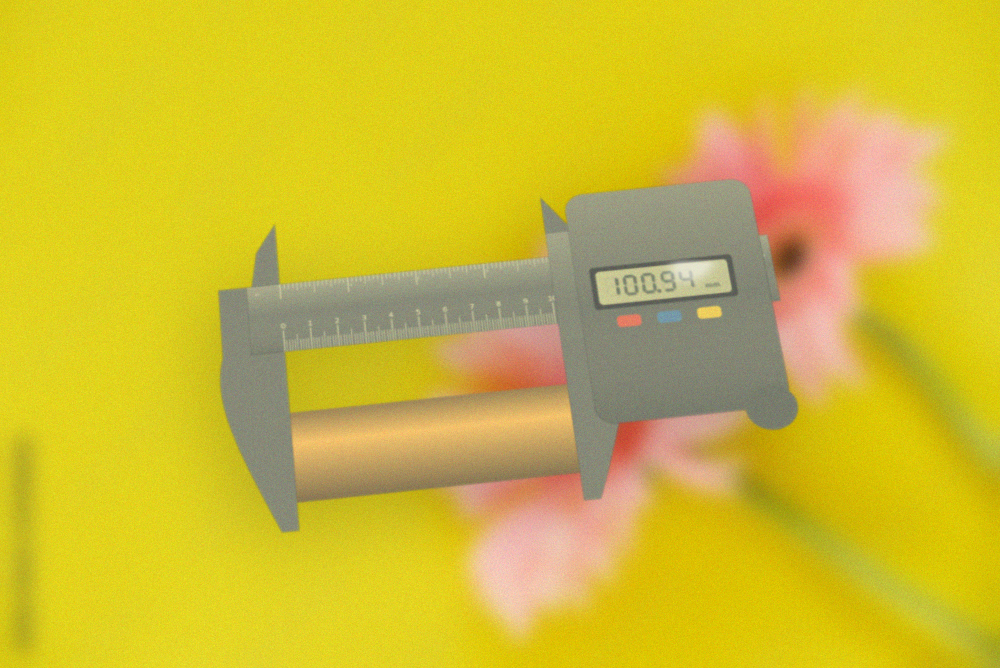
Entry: **100.94** mm
